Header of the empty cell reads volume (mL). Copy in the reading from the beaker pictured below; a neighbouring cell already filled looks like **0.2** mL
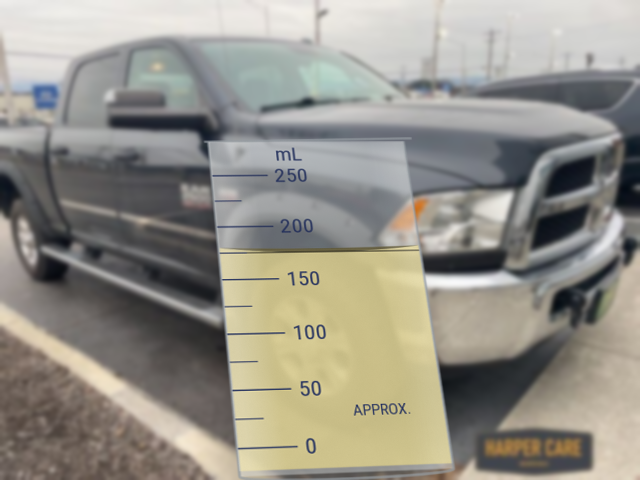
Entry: **175** mL
